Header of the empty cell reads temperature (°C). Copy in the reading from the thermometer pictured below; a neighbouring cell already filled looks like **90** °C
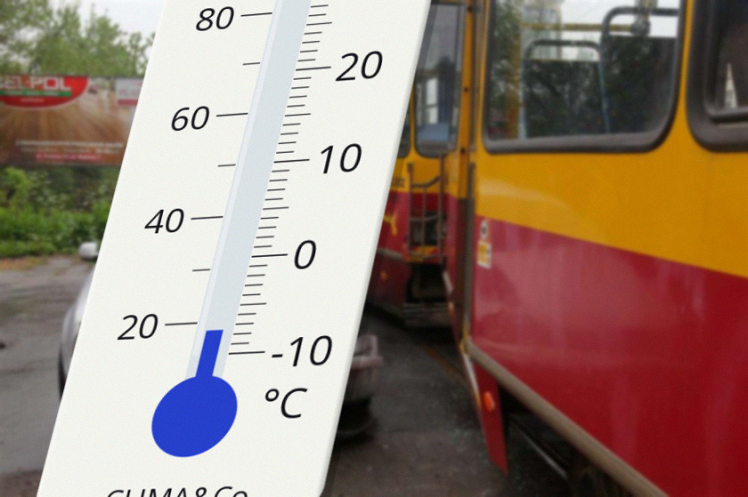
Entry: **-7.5** °C
